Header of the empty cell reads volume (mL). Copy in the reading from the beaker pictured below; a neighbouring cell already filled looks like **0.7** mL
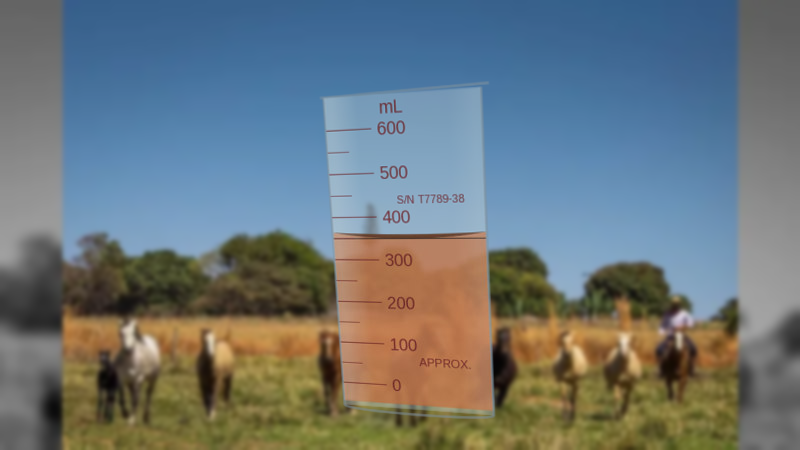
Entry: **350** mL
